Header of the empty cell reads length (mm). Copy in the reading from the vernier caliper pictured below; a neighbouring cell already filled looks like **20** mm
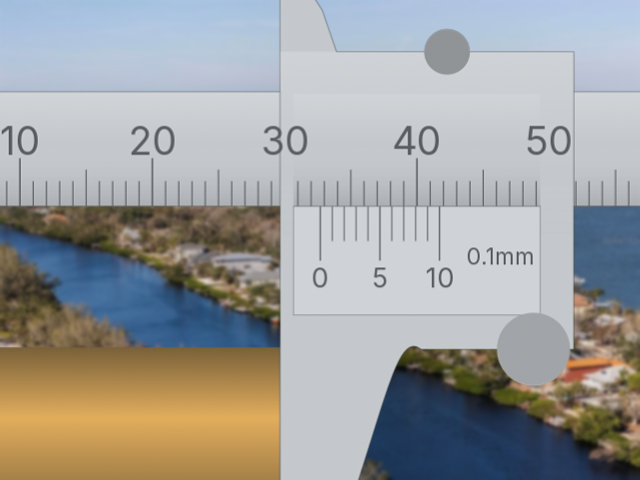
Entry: **32.7** mm
